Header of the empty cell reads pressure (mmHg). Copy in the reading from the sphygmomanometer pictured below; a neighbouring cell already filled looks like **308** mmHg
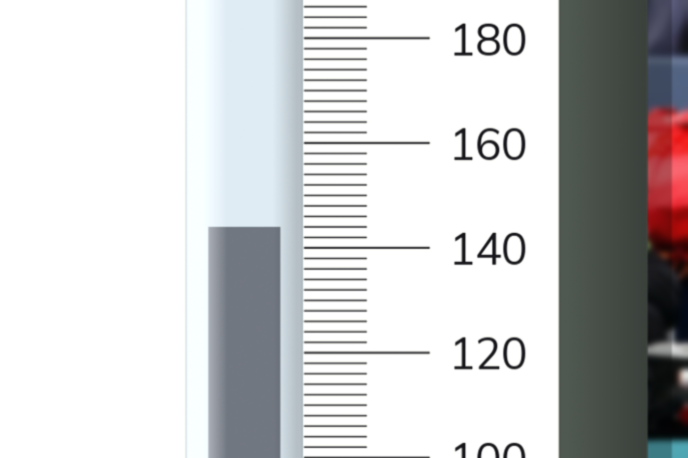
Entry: **144** mmHg
